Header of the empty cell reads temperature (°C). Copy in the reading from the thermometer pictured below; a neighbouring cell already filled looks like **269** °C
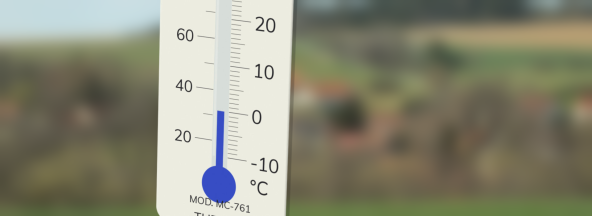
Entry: **0** °C
